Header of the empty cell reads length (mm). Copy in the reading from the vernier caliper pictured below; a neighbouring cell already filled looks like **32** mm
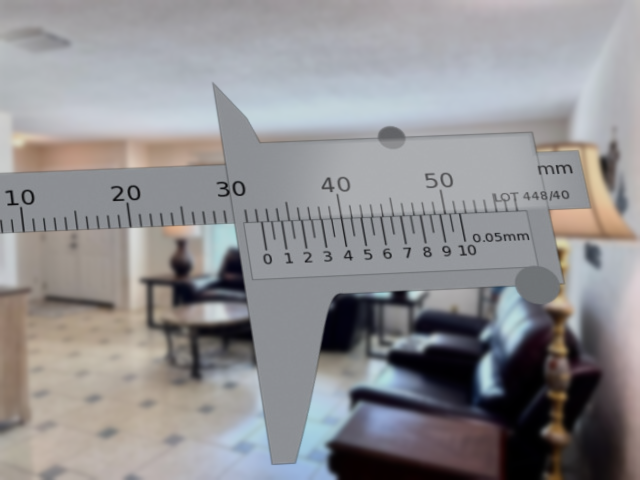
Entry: **32.4** mm
